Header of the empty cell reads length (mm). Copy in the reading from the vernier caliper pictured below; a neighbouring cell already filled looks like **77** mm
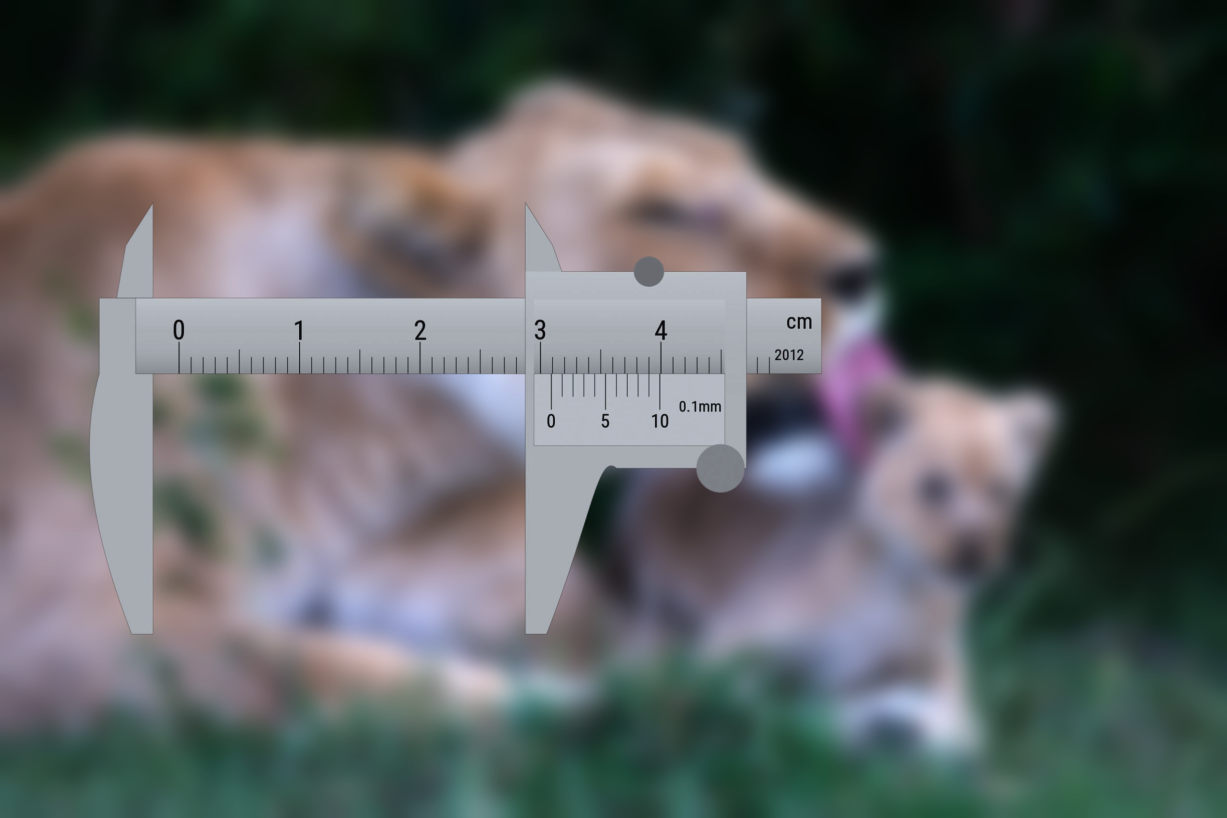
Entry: **30.9** mm
